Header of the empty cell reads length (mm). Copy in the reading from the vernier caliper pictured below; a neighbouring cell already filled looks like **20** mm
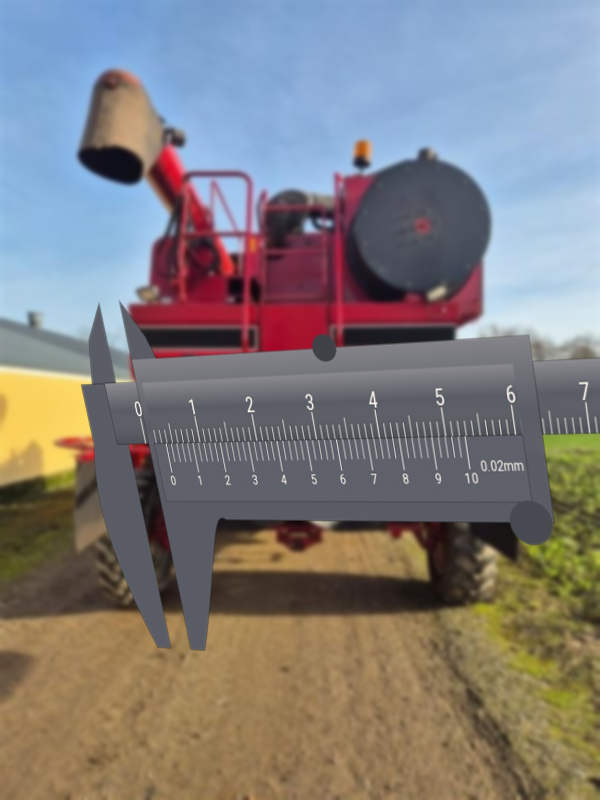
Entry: **3.8** mm
